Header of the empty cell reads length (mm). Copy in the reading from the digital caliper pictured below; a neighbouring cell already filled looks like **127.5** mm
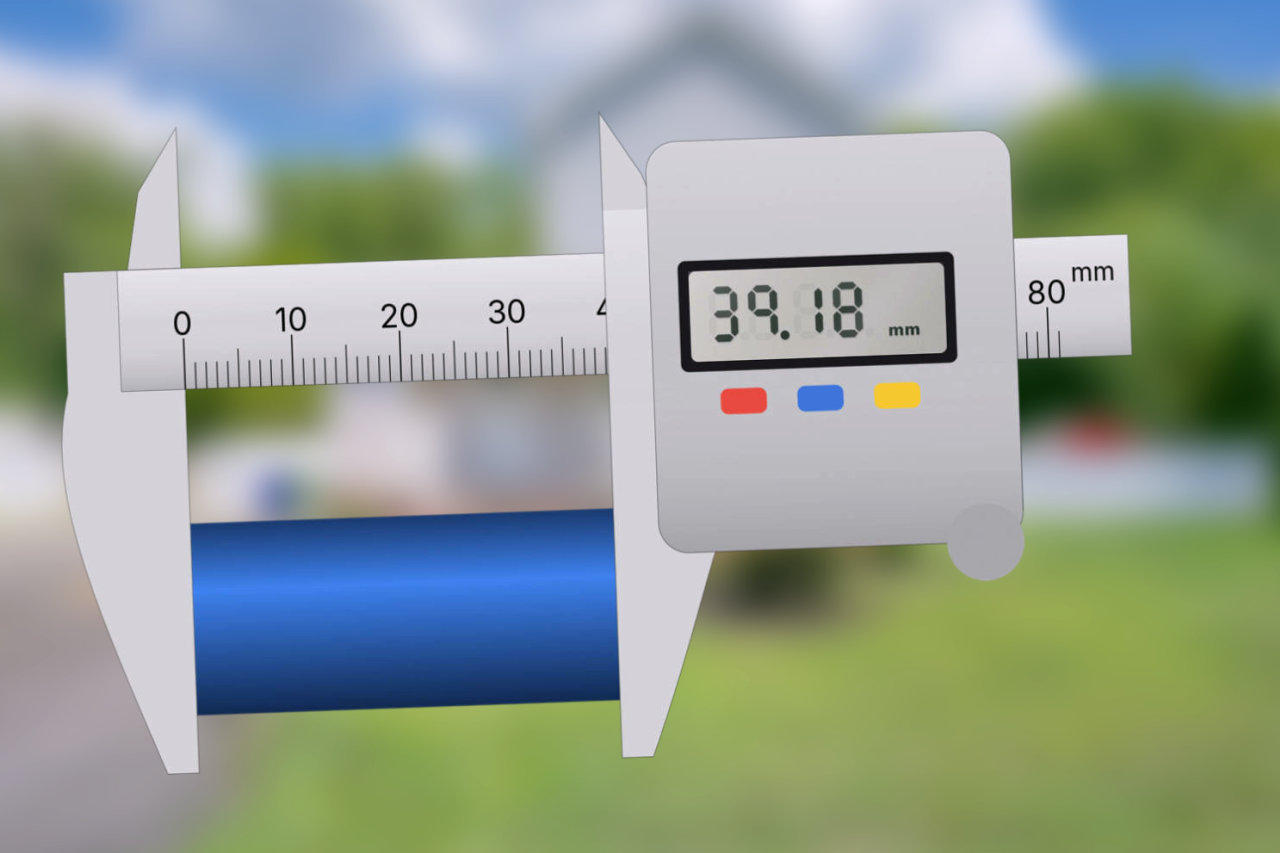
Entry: **39.18** mm
